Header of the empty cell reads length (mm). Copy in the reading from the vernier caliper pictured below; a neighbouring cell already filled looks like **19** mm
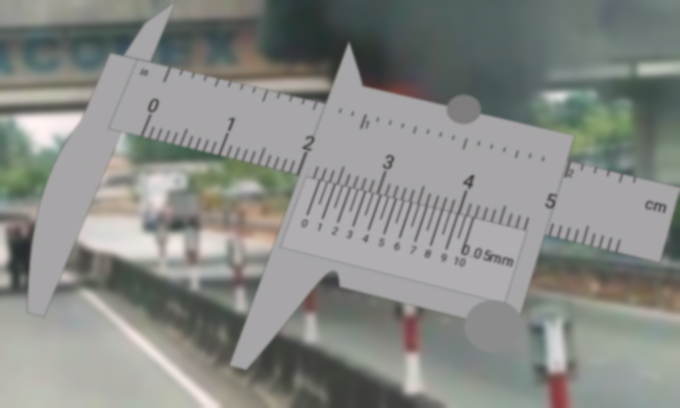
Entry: **22.8** mm
